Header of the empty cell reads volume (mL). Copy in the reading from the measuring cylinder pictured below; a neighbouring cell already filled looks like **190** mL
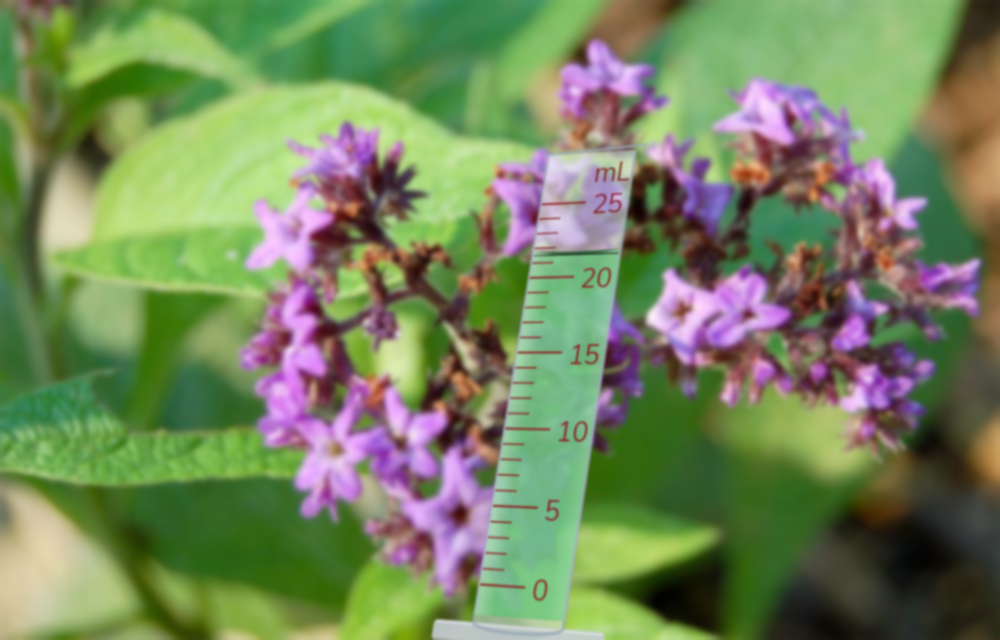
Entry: **21.5** mL
